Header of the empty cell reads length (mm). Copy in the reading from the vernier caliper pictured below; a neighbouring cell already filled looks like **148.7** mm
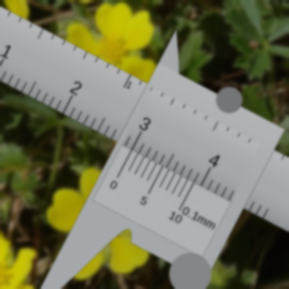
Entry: **30.0** mm
